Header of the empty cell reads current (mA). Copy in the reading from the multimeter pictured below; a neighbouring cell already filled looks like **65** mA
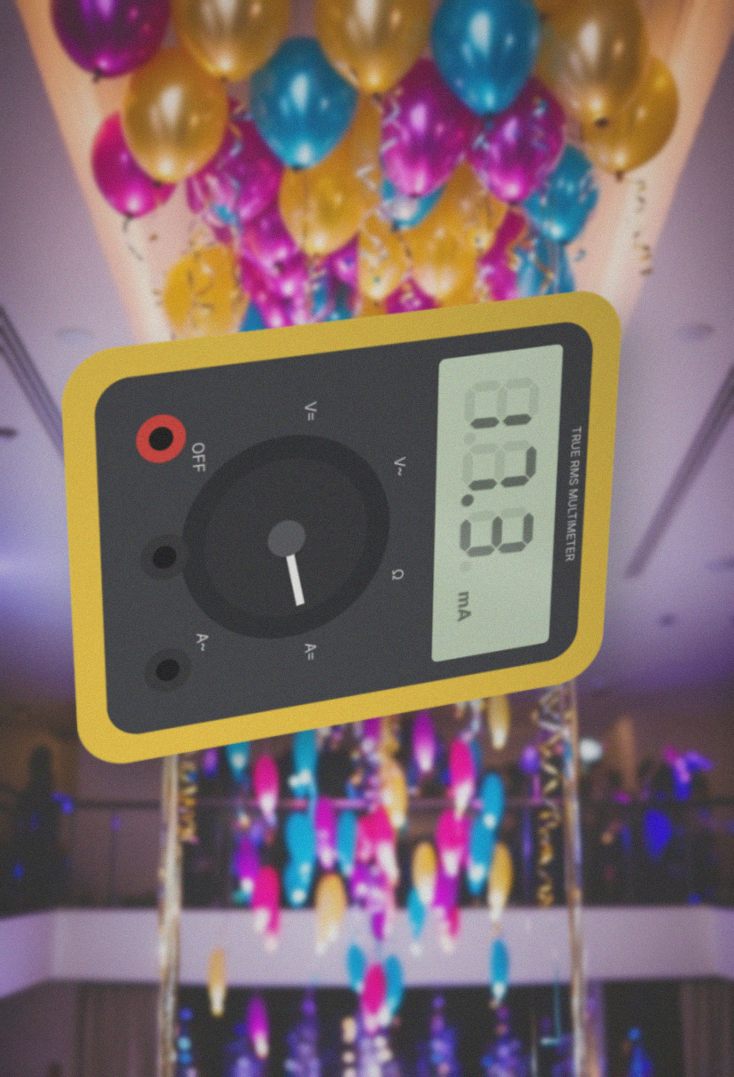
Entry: **17.3** mA
